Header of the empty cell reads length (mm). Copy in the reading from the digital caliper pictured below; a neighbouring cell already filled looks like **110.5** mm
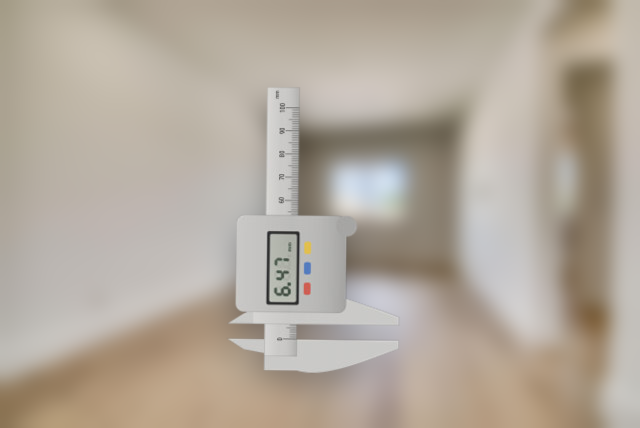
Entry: **6.47** mm
